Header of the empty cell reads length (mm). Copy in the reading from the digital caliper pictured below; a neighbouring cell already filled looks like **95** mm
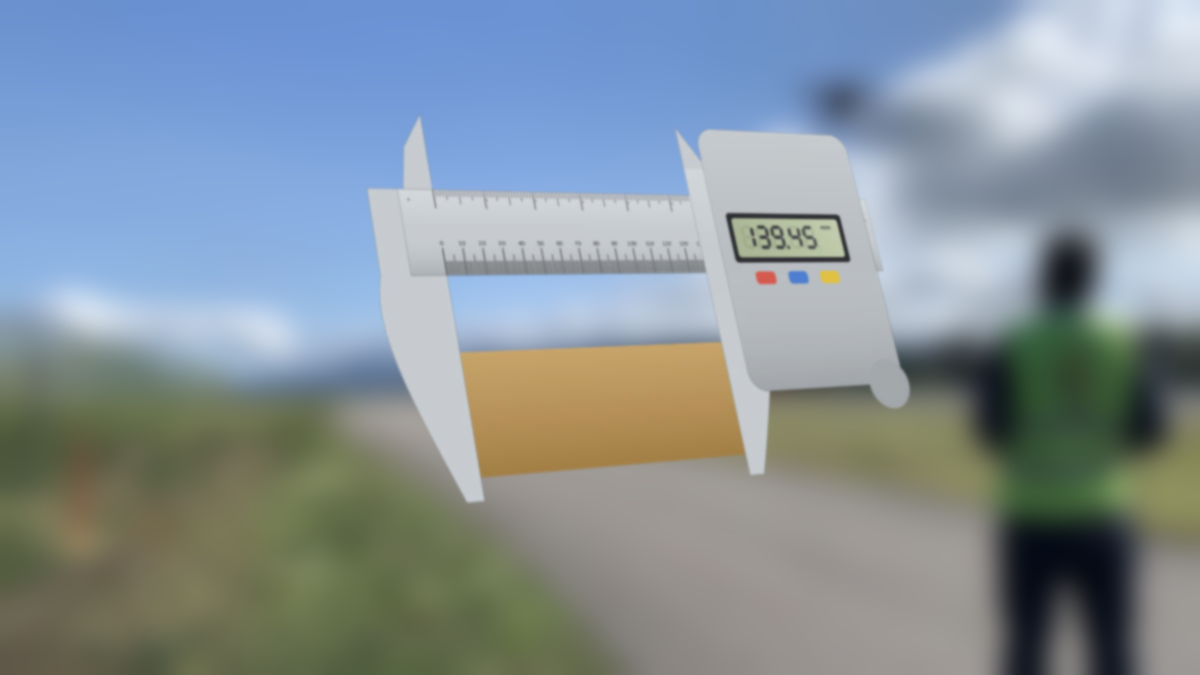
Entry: **139.45** mm
